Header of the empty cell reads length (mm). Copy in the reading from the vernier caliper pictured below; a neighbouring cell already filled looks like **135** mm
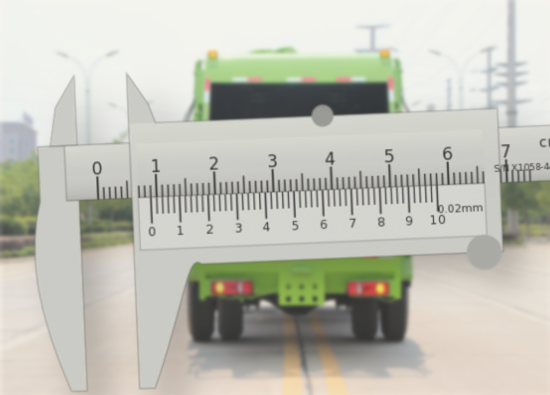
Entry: **9.0** mm
